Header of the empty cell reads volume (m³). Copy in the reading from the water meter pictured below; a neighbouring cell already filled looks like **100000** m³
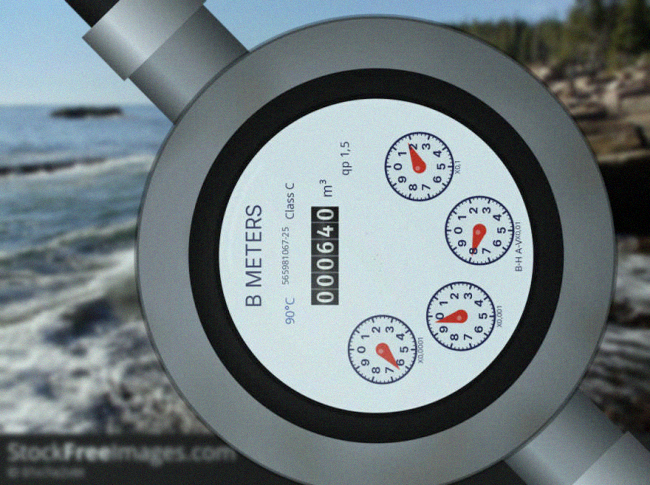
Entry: **640.1796** m³
